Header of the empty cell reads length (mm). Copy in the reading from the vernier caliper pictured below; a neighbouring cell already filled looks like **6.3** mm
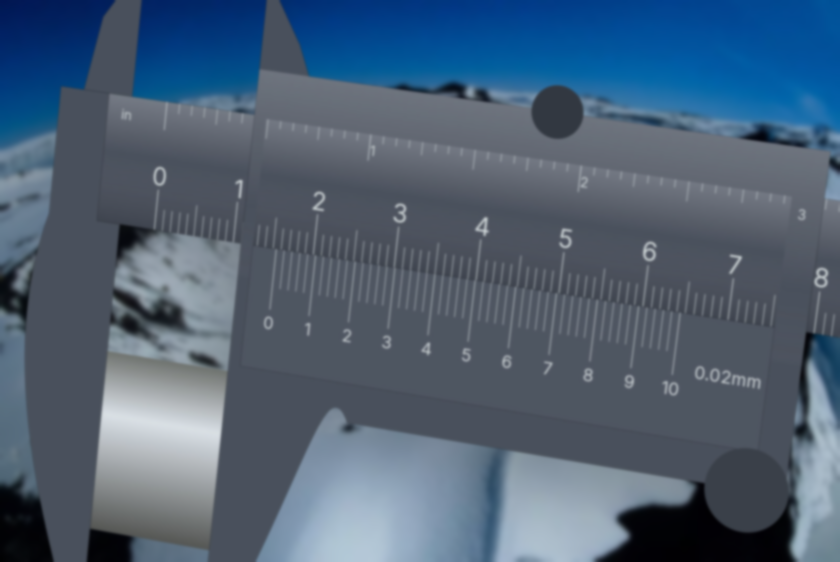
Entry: **15.4** mm
